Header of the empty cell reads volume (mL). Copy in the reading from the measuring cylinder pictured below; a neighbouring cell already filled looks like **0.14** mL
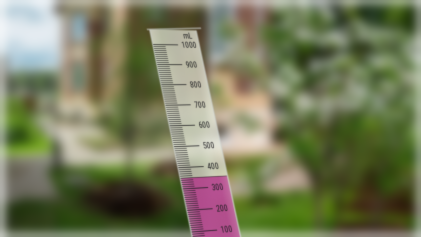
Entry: **350** mL
